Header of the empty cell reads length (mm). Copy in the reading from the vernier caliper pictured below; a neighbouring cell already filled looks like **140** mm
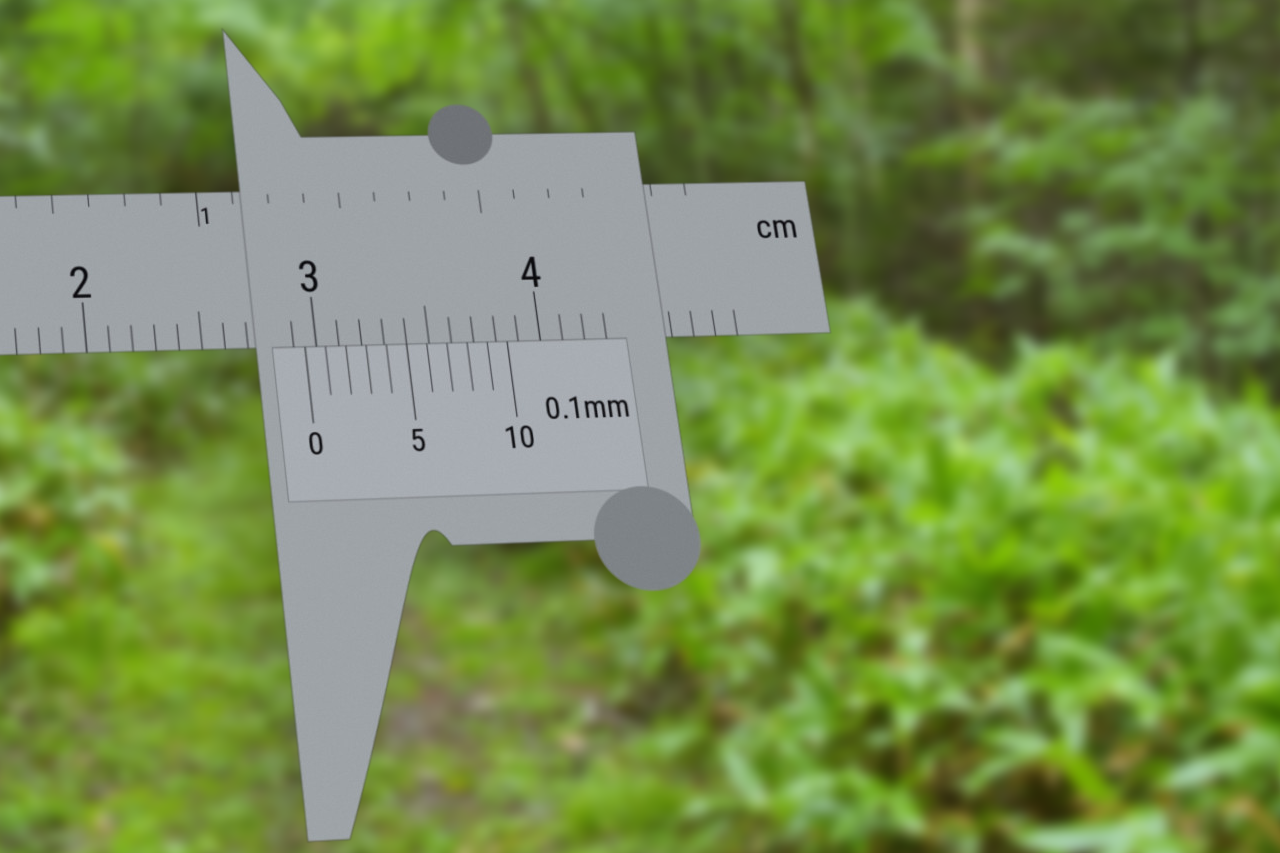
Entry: **29.5** mm
